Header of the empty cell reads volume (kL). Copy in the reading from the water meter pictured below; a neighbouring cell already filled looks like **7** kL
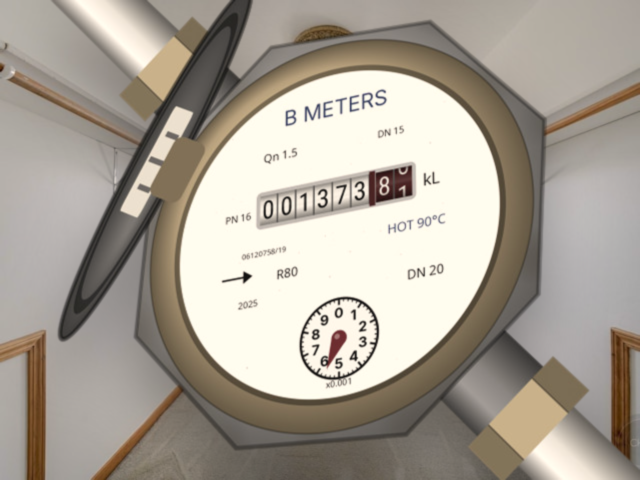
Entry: **1373.805** kL
